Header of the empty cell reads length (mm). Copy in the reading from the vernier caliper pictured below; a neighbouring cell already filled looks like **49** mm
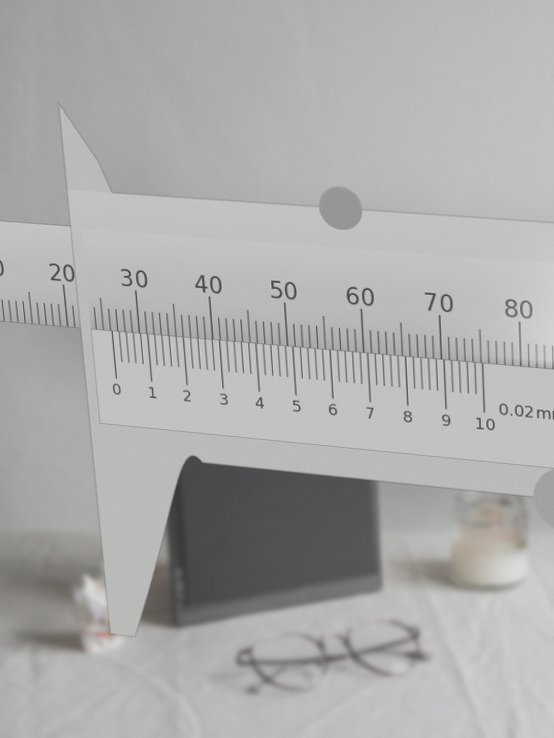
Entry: **26.2** mm
